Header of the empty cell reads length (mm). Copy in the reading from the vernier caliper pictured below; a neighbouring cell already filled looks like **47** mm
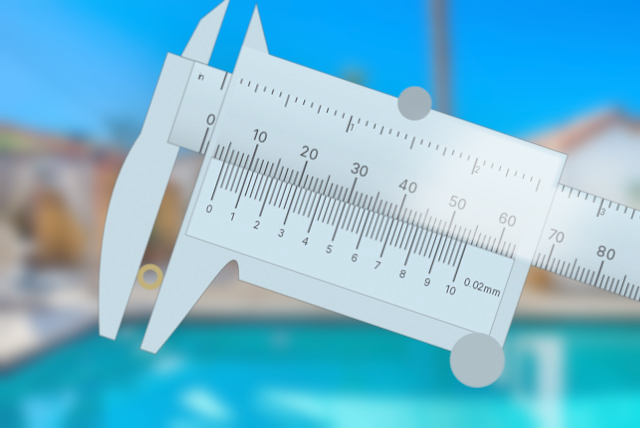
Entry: **5.0** mm
